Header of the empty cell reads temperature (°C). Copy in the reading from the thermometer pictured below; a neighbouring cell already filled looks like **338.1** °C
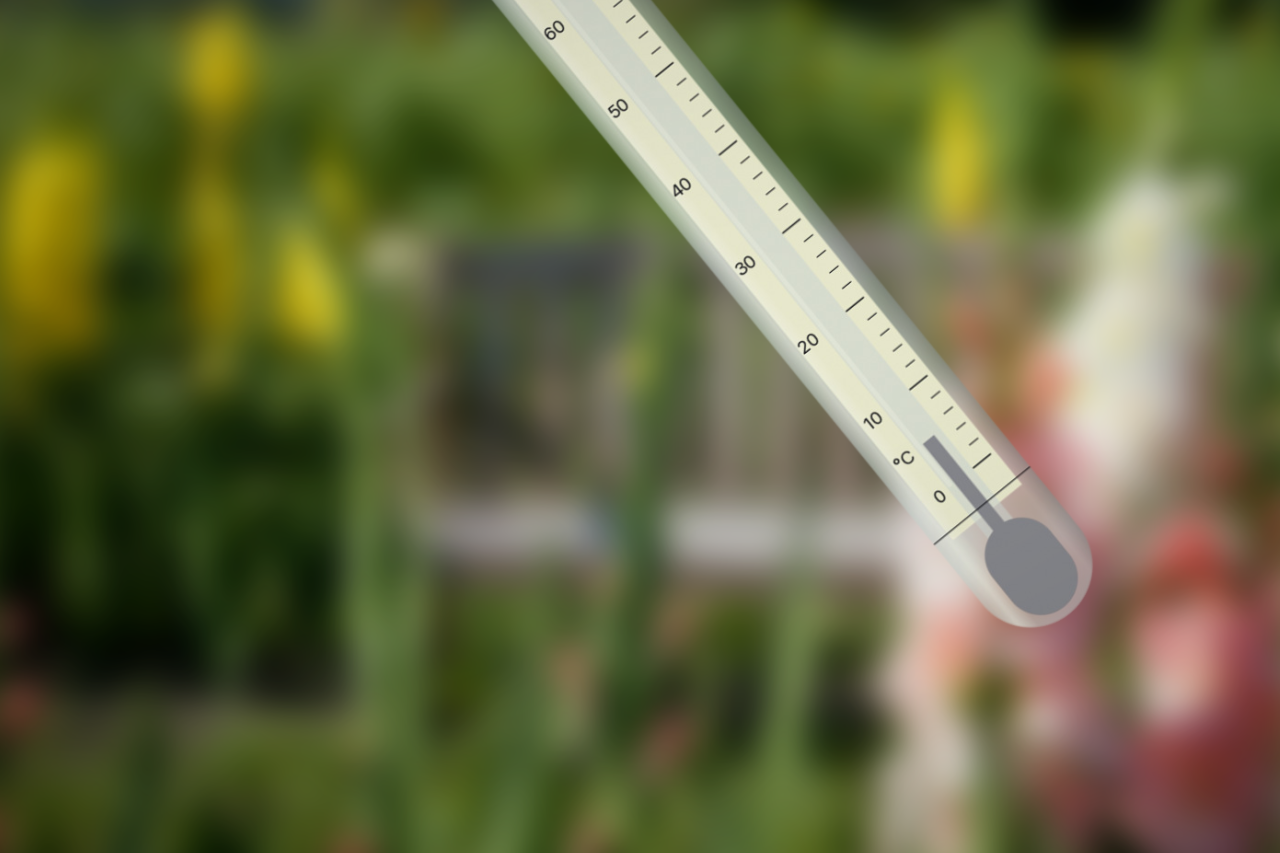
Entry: **5** °C
